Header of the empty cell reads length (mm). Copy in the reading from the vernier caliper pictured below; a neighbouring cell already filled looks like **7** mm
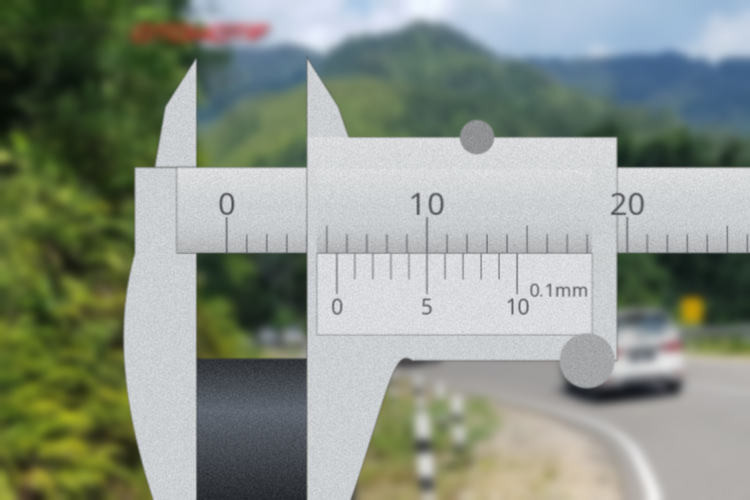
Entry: **5.5** mm
